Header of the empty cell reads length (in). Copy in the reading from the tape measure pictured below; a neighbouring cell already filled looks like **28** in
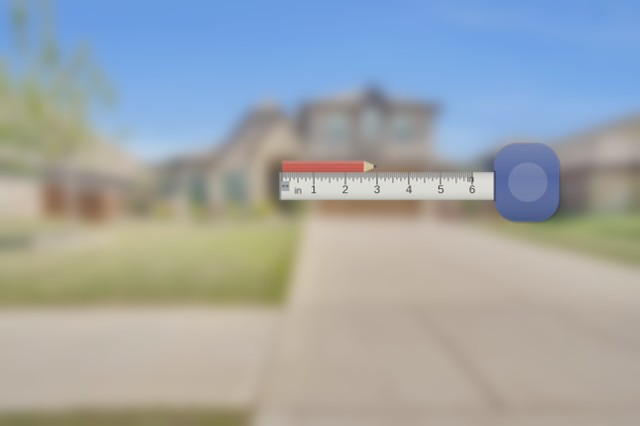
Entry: **3** in
